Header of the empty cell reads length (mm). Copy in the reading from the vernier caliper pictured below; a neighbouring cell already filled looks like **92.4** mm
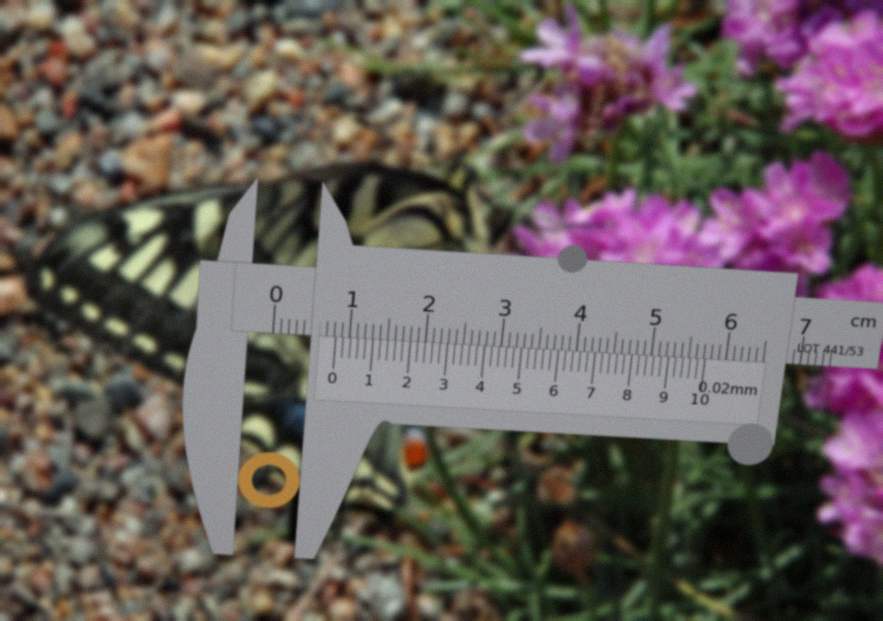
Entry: **8.2** mm
